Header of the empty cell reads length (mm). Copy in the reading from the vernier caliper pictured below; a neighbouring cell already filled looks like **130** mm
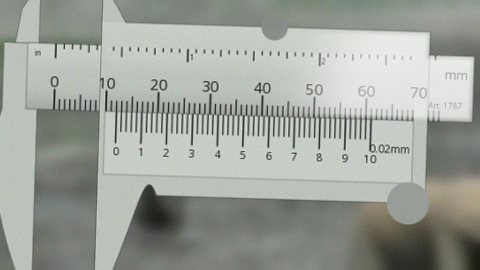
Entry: **12.0** mm
